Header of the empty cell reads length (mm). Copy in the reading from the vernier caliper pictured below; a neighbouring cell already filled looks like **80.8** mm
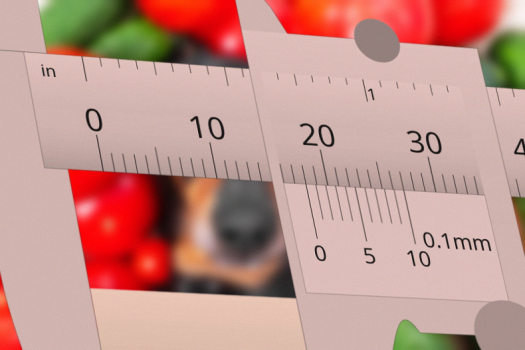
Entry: **18.0** mm
